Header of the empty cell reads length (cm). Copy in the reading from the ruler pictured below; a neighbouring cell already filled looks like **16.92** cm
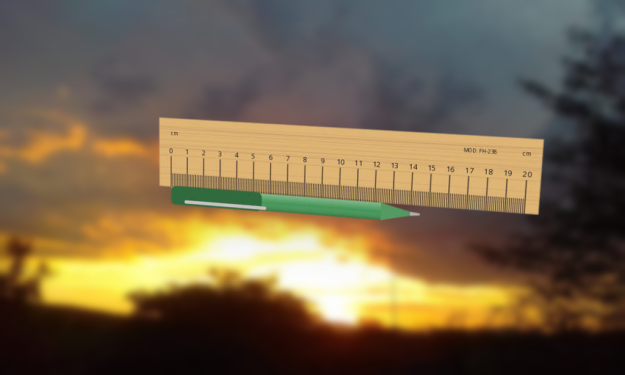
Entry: **14.5** cm
